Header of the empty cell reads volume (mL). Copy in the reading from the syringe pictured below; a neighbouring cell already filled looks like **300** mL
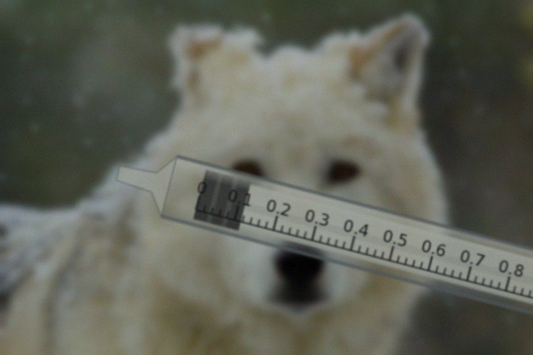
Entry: **0** mL
